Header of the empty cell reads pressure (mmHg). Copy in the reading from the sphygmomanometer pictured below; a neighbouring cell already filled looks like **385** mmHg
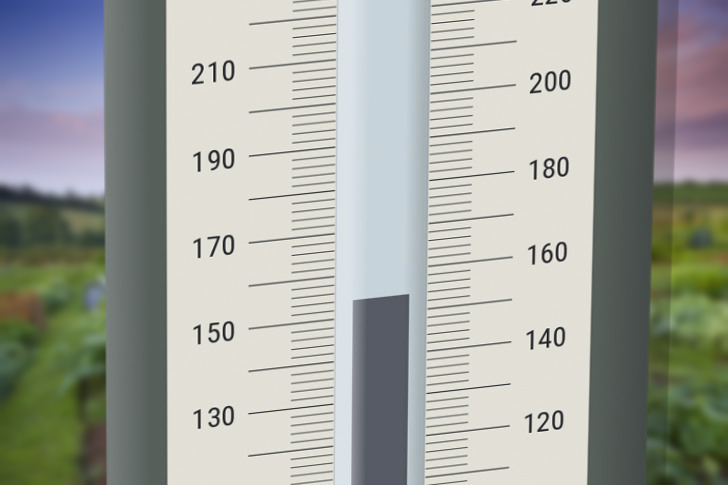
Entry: **154** mmHg
